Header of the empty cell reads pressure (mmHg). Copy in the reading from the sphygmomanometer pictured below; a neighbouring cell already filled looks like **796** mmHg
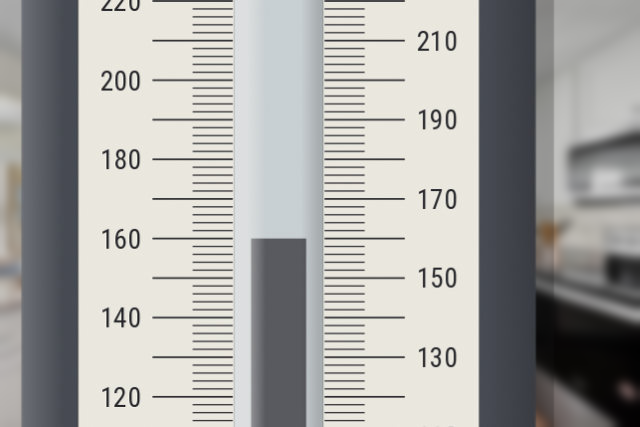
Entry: **160** mmHg
